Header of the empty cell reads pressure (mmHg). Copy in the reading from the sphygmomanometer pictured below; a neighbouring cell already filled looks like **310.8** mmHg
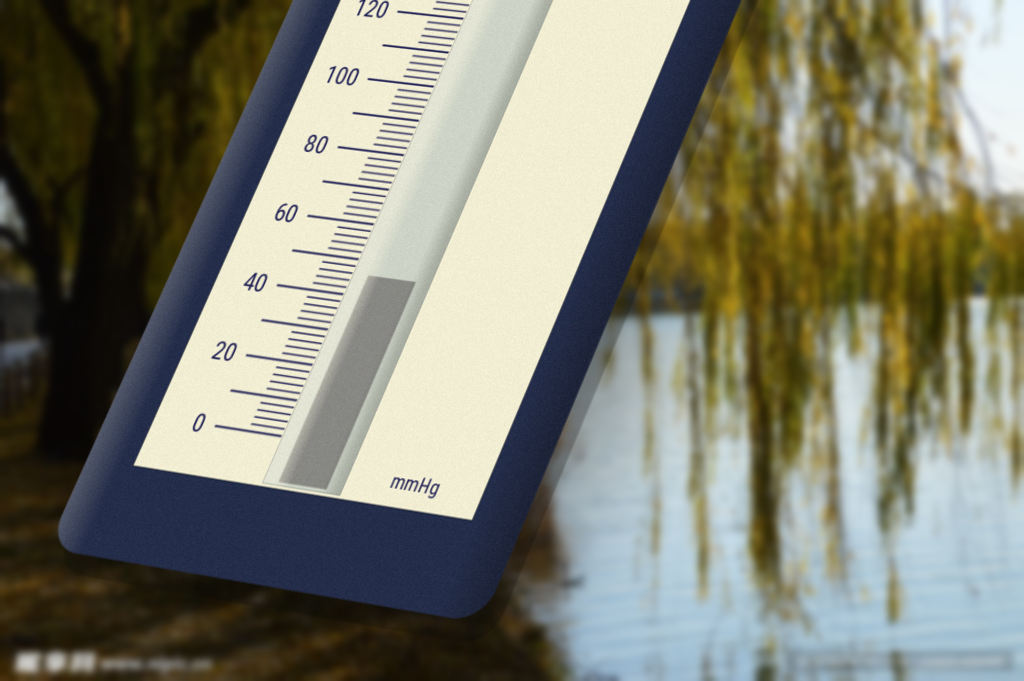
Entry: **46** mmHg
